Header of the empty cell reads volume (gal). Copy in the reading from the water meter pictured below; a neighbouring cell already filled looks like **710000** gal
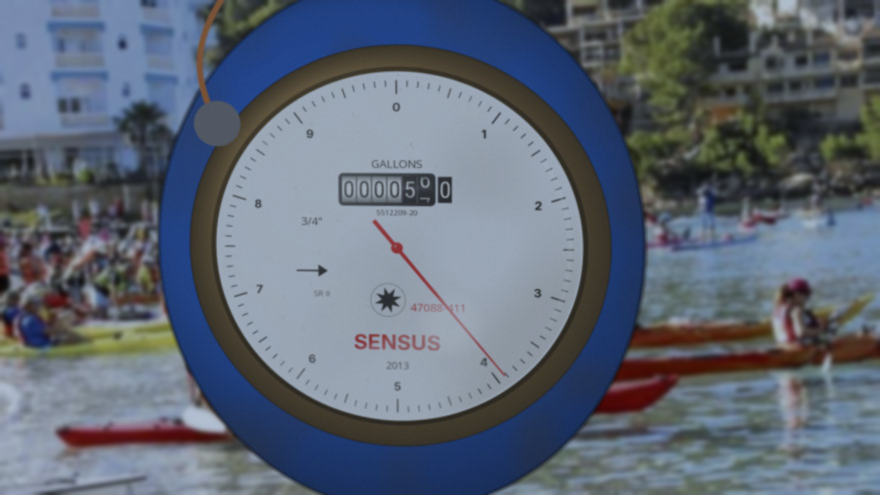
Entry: **563.9** gal
